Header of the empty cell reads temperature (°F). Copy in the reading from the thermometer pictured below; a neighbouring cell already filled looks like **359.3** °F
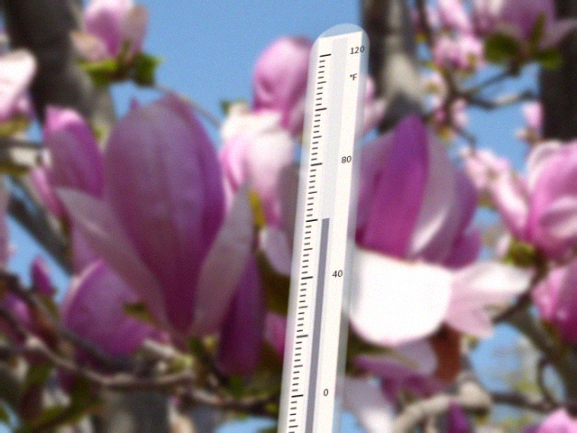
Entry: **60** °F
